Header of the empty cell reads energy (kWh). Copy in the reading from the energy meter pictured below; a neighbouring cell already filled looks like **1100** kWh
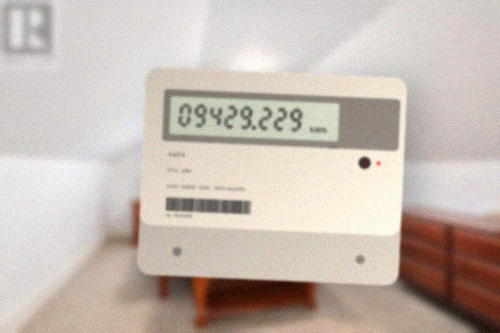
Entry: **9429.229** kWh
